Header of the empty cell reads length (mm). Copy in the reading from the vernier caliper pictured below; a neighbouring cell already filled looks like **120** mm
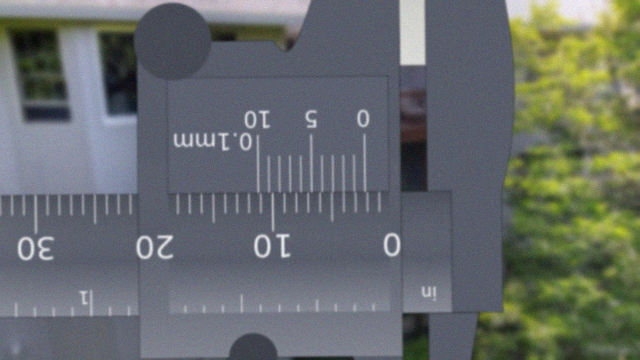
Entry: **2.2** mm
